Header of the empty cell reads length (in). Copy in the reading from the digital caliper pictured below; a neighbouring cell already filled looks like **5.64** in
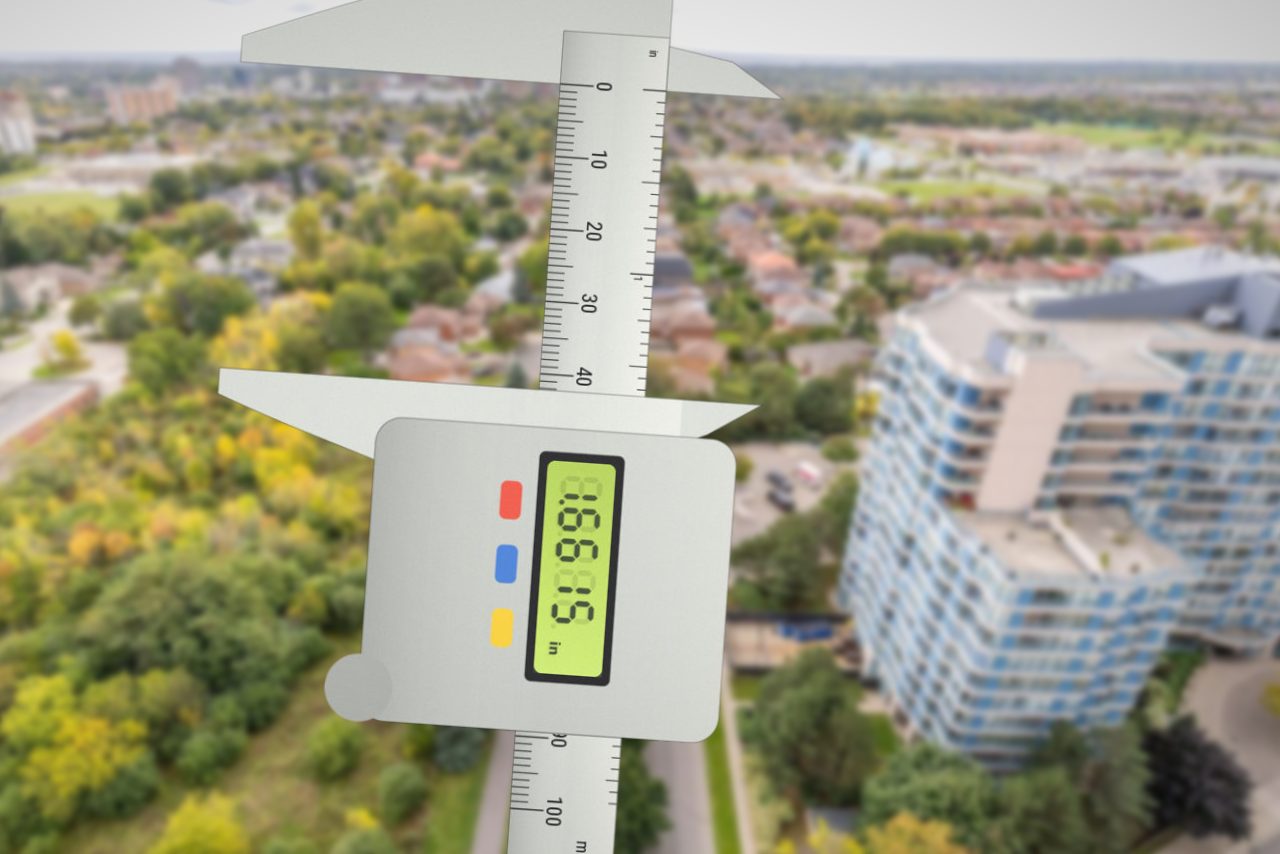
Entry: **1.6615** in
